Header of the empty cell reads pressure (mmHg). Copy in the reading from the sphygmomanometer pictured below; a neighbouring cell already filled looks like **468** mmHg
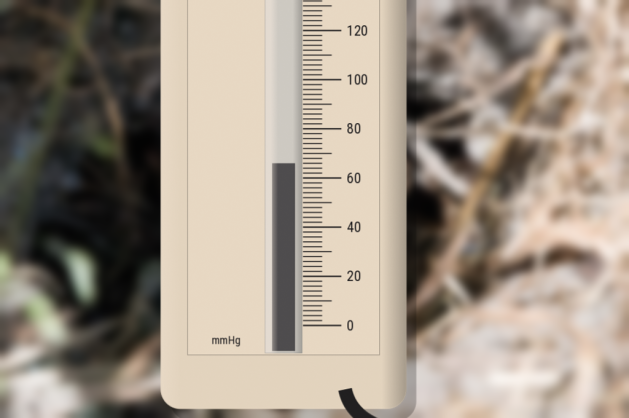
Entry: **66** mmHg
